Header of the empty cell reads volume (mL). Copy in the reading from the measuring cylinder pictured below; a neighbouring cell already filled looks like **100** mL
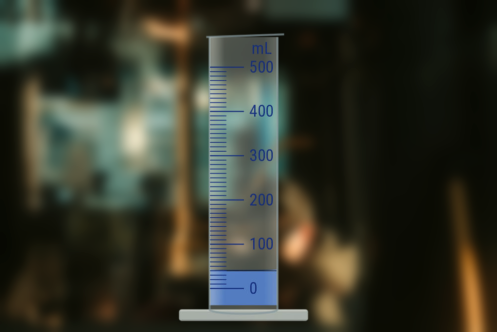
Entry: **40** mL
